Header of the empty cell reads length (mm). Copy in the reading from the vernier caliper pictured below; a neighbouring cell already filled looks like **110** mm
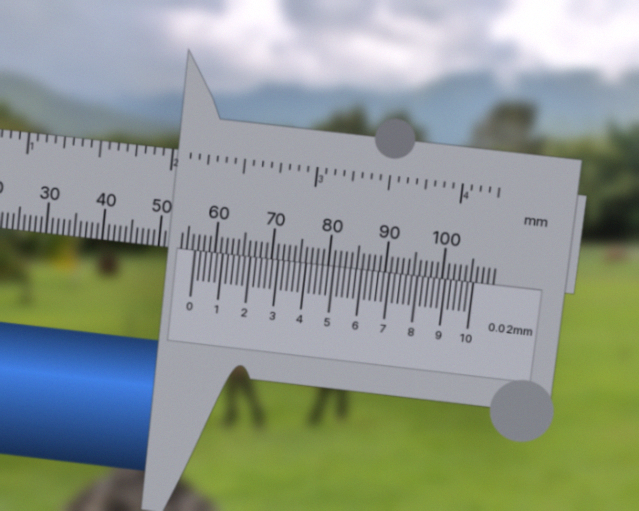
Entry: **56.5** mm
